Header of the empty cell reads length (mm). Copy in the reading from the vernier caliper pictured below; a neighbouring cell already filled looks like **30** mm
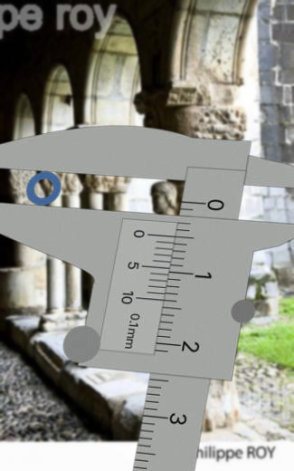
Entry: **5.0** mm
